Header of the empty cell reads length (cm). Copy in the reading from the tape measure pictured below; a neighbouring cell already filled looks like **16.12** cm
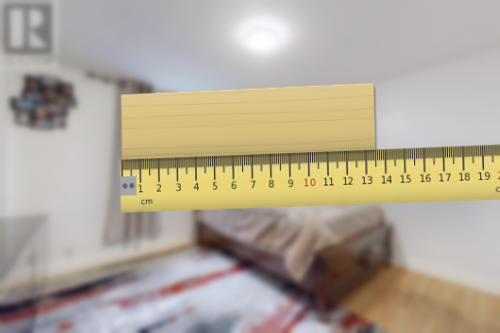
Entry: **13.5** cm
